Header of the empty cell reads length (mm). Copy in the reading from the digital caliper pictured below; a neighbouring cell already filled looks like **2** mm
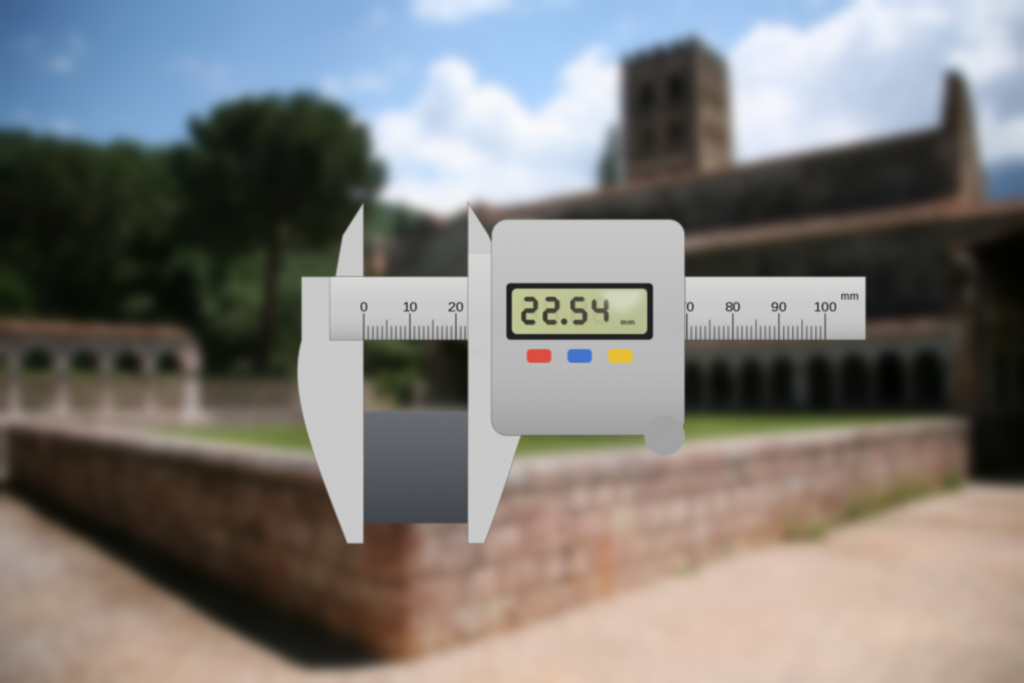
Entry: **22.54** mm
